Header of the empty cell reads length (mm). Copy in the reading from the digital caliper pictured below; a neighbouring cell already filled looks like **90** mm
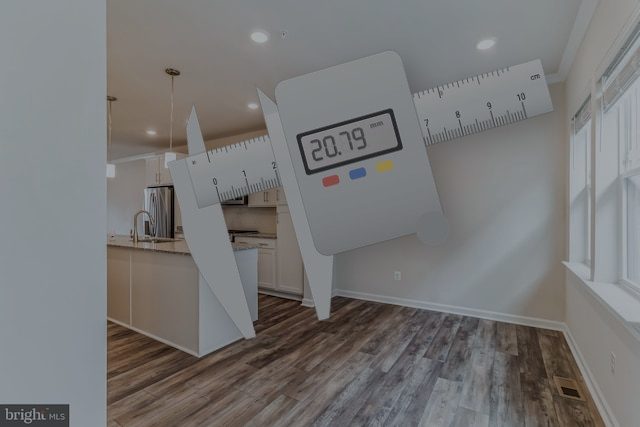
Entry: **20.79** mm
